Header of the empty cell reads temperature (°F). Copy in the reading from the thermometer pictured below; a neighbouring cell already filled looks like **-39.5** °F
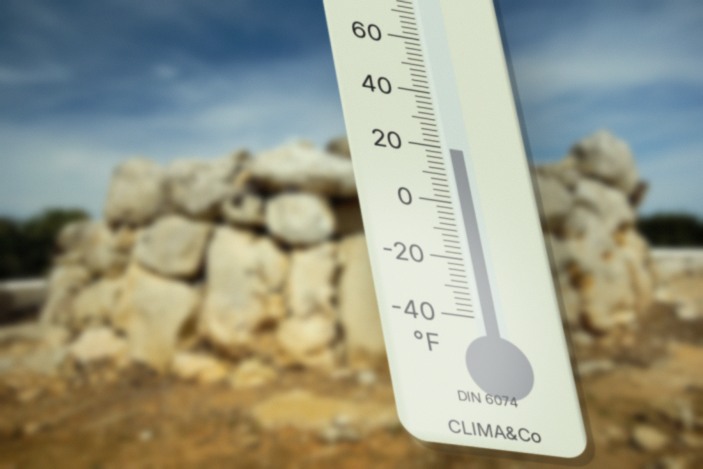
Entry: **20** °F
